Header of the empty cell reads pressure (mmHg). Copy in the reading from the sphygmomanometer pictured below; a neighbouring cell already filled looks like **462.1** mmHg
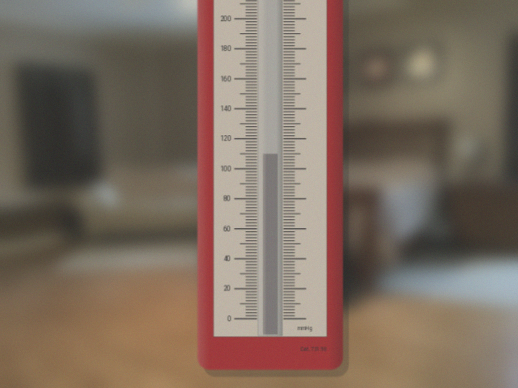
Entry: **110** mmHg
